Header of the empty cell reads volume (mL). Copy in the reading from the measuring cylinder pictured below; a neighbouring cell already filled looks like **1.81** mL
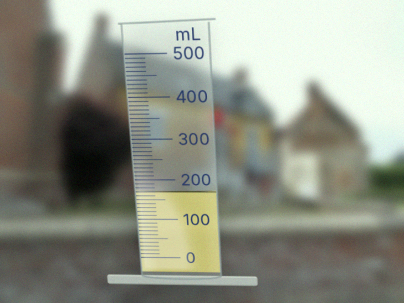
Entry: **170** mL
